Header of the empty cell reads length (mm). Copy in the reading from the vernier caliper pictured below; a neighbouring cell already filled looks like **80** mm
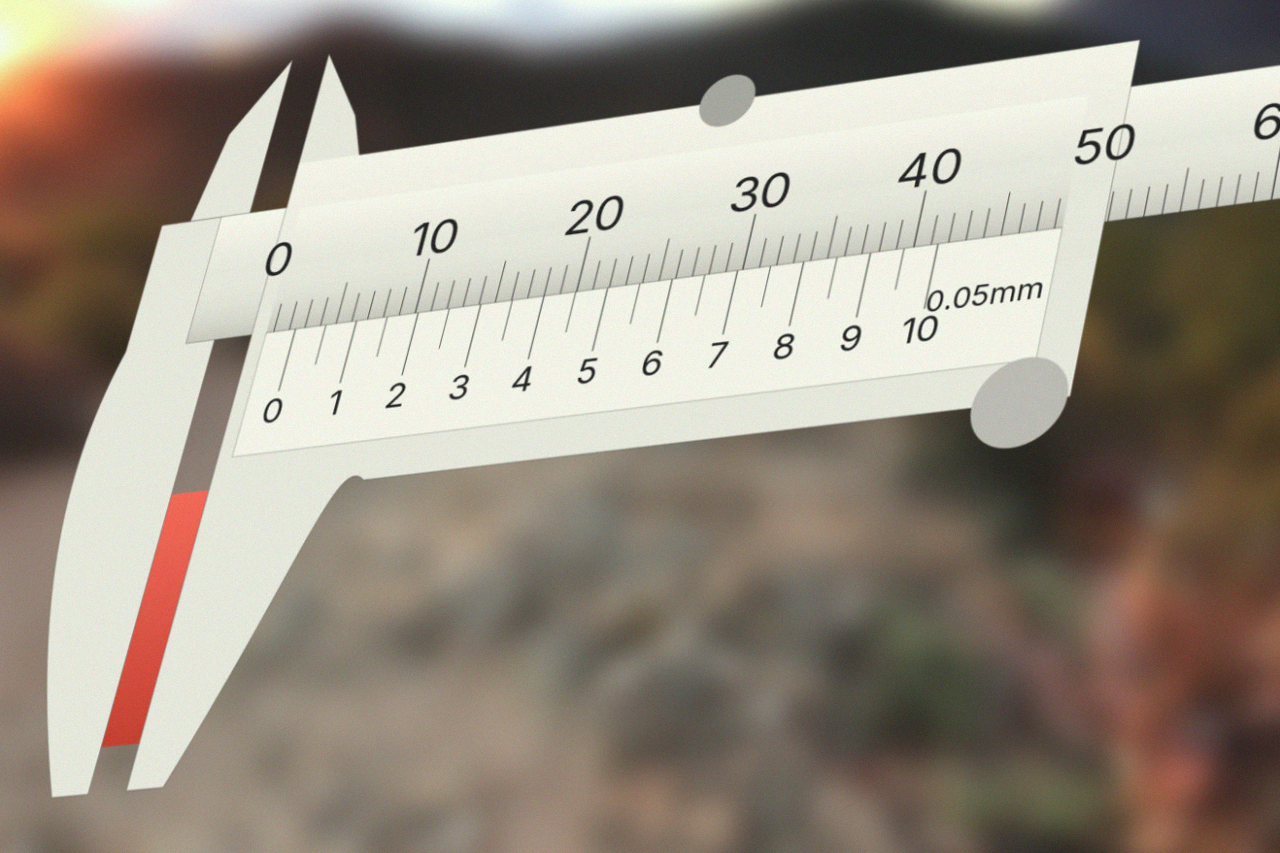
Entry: **2.4** mm
